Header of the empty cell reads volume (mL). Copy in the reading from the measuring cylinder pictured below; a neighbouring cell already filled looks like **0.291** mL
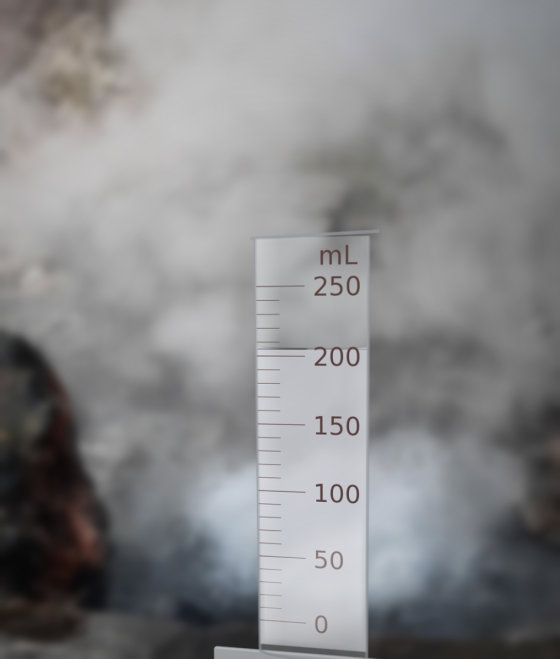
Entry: **205** mL
